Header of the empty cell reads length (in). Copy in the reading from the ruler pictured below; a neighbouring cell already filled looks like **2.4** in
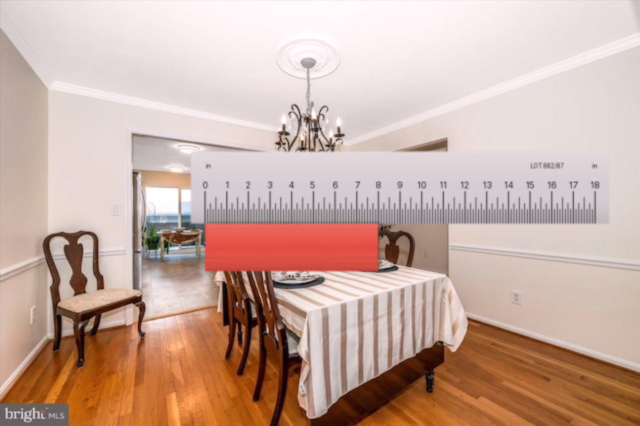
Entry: **8** in
